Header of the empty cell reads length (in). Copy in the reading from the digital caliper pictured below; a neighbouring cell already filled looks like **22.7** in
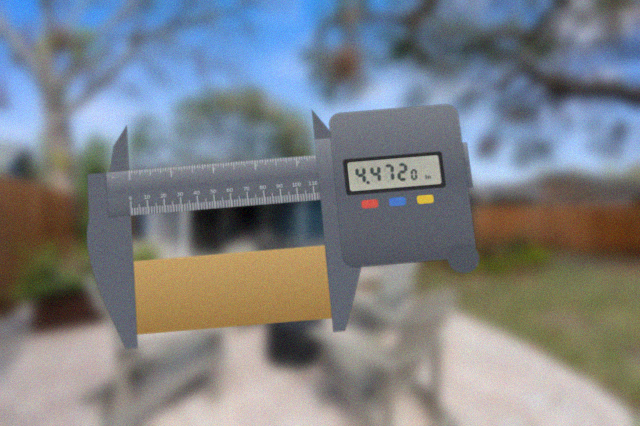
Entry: **4.4720** in
